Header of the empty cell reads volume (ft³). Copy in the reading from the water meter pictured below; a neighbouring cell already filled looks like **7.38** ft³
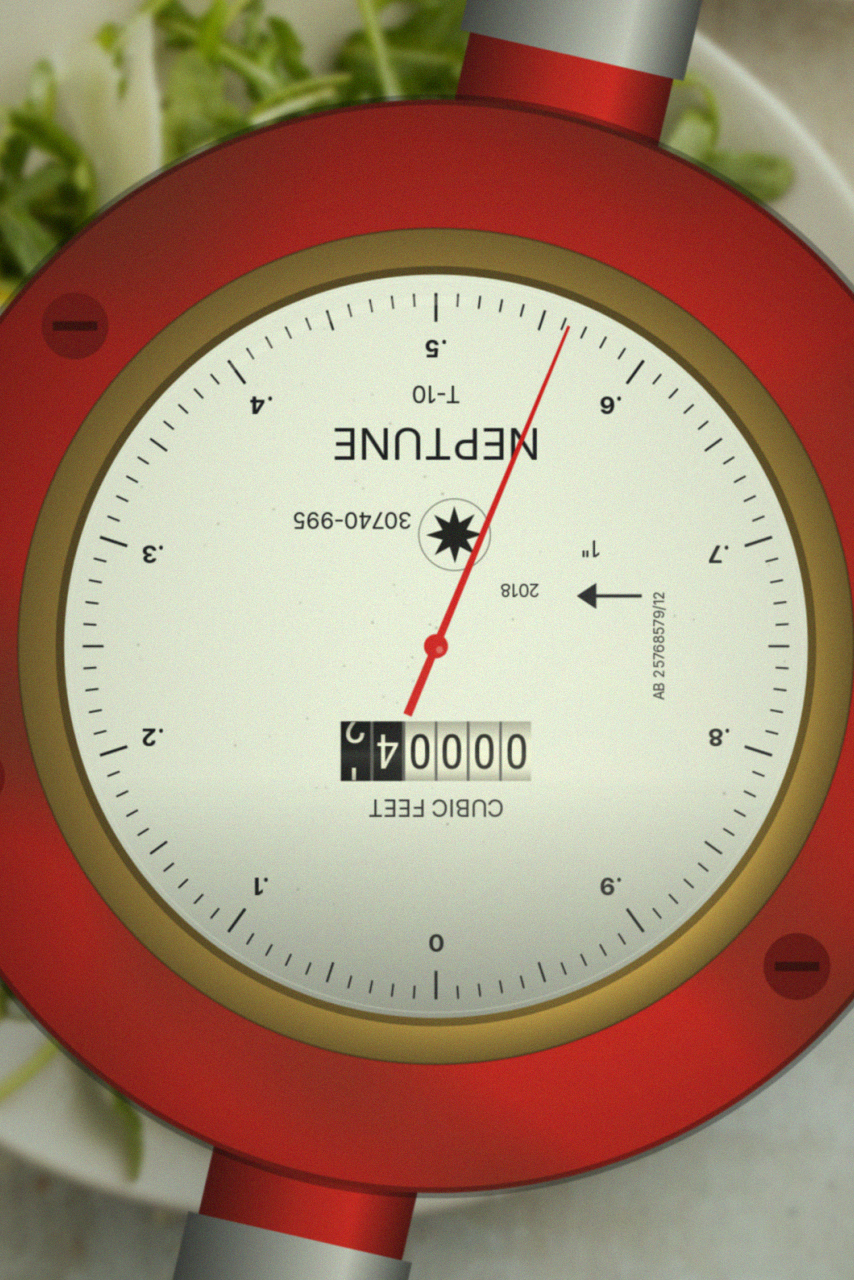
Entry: **41.56** ft³
